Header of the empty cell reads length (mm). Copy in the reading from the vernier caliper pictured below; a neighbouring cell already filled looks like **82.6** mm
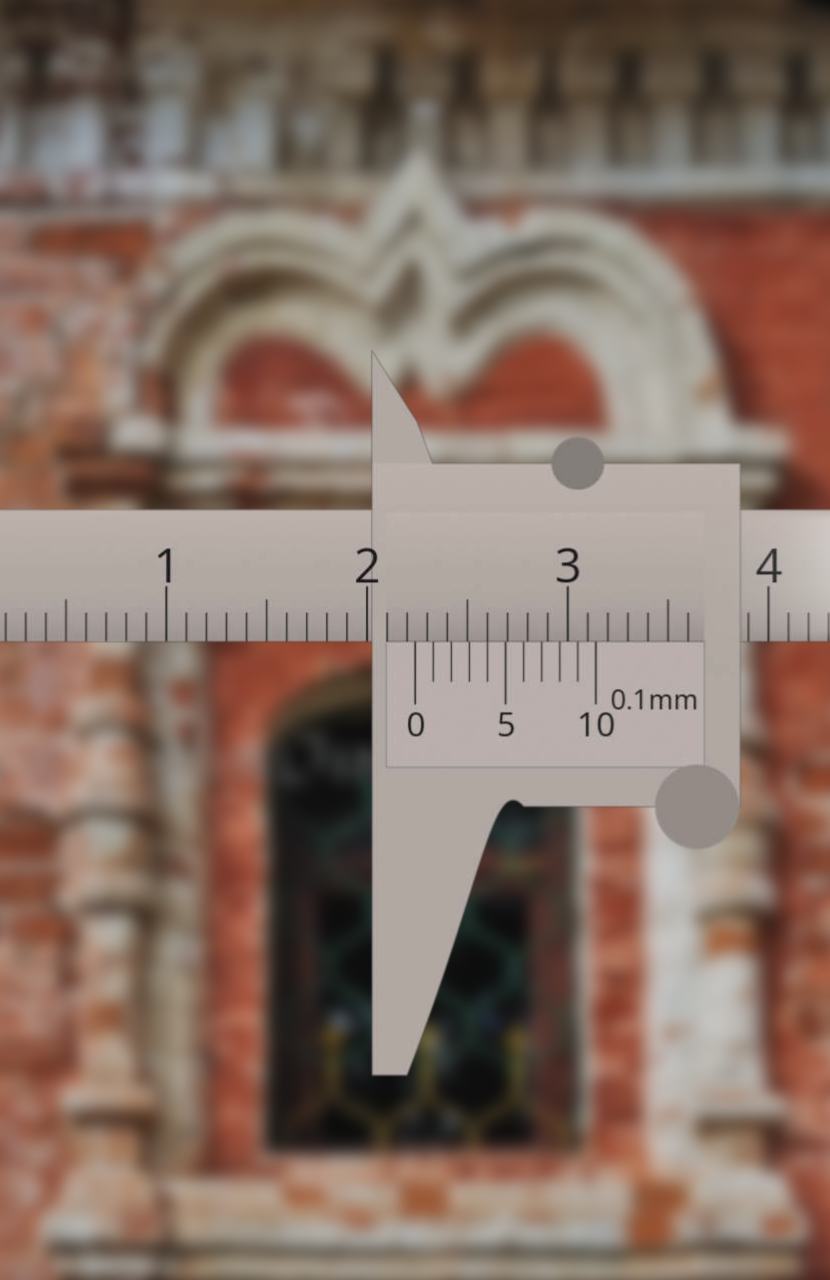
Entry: **22.4** mm
